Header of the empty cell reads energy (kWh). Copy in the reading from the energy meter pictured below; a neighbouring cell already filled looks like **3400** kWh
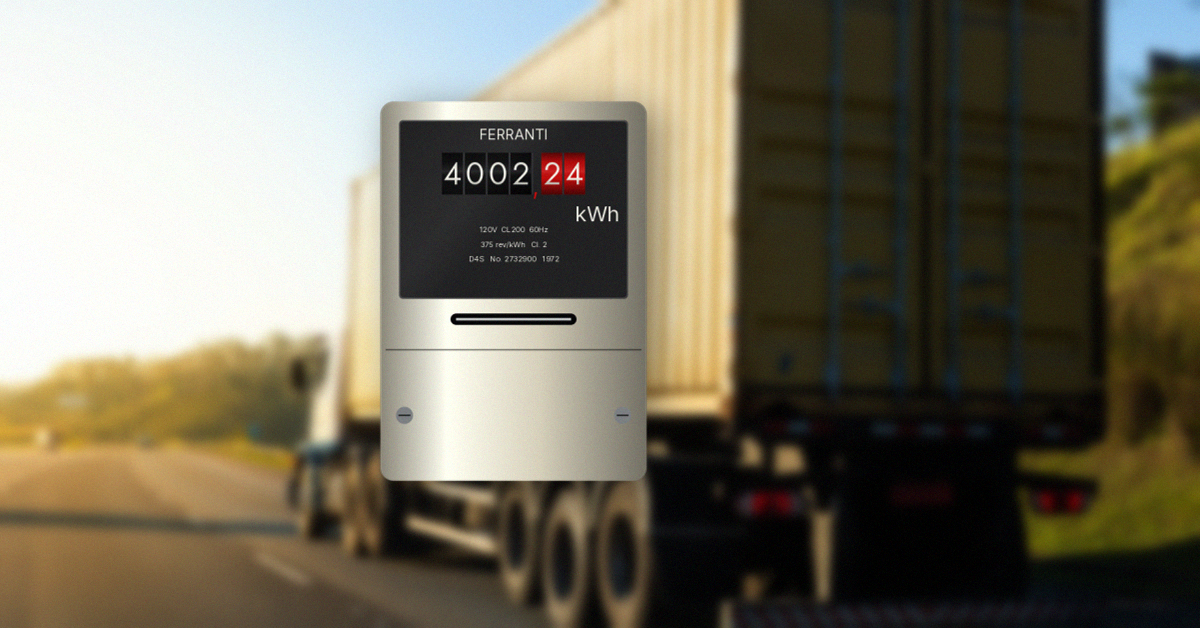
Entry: **4002.24** kWh
